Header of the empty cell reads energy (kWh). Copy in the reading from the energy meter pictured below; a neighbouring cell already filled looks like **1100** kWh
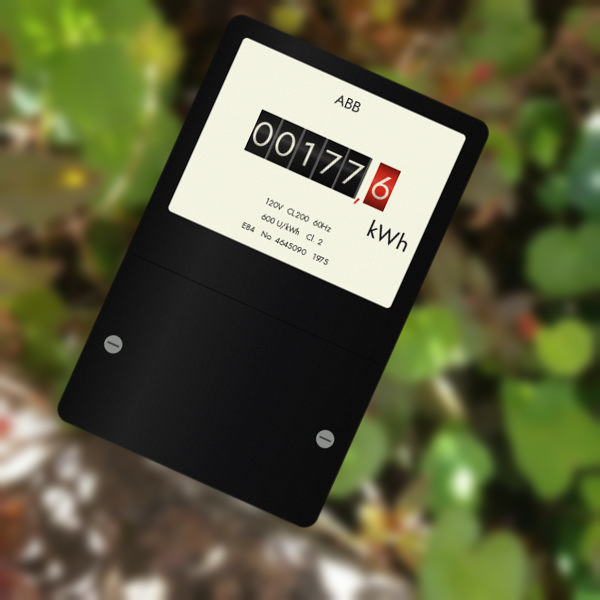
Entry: **177.6** kWh
